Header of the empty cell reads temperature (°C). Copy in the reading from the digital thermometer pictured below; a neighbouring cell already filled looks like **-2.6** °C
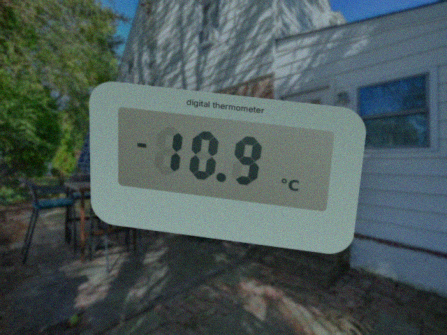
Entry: **-10.9** °C
